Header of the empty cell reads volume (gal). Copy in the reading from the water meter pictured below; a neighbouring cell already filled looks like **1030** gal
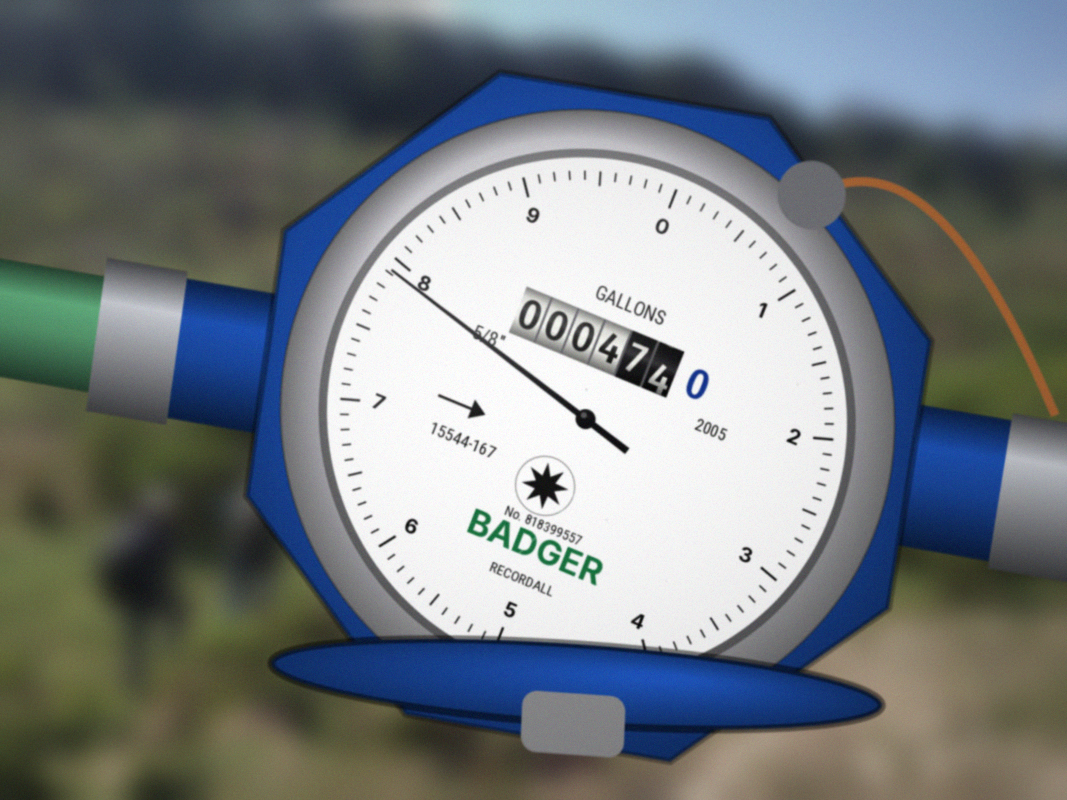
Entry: **4737.9** gal
